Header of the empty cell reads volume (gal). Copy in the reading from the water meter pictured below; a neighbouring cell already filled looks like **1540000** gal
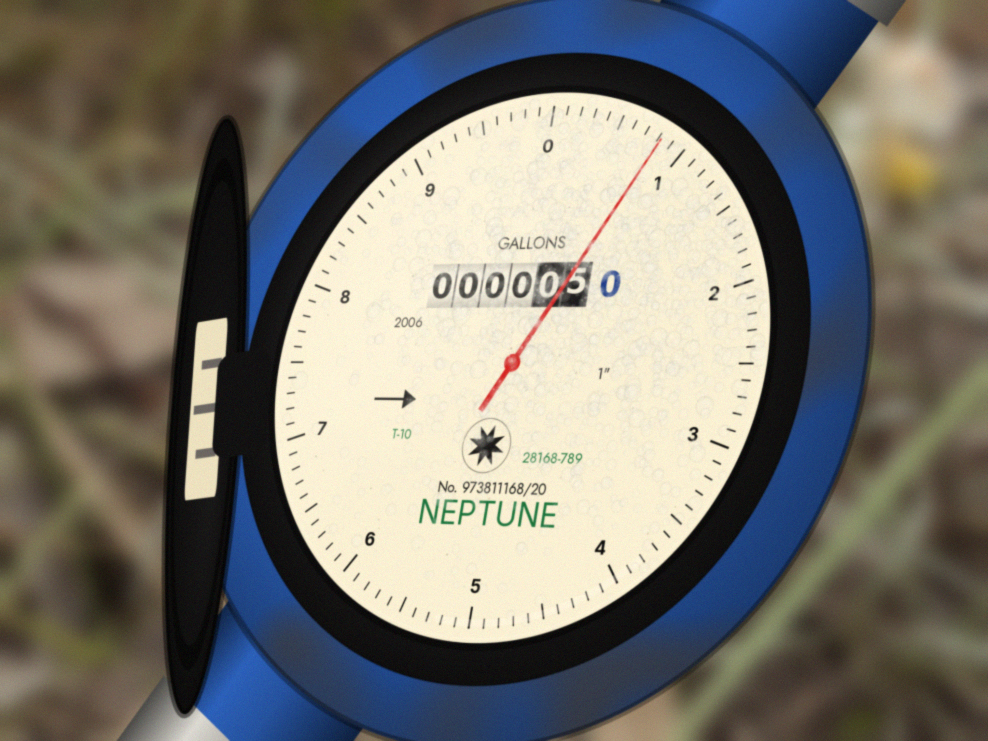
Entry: **50.8** gal
